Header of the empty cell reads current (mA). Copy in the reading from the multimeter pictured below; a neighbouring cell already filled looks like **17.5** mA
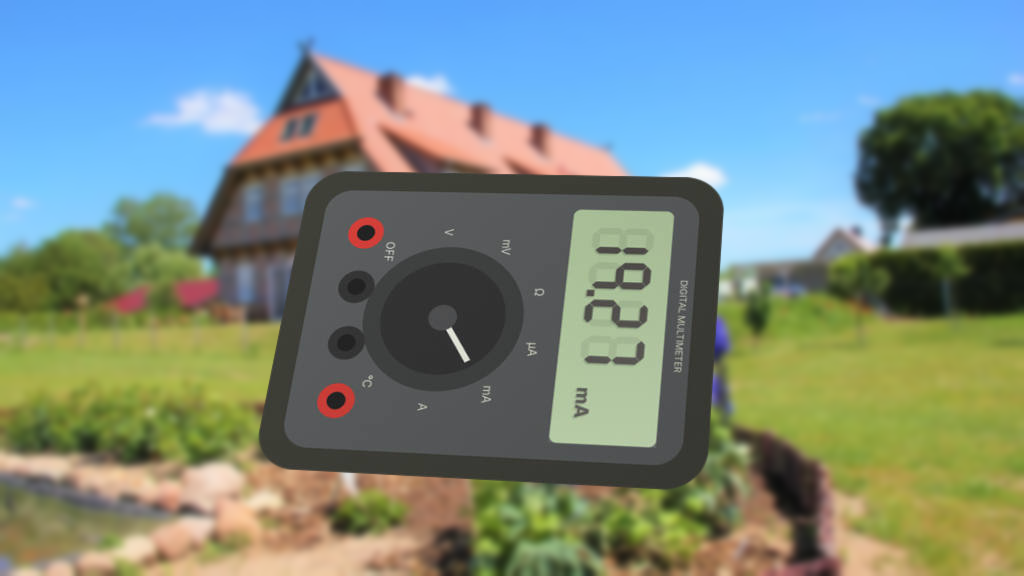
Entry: **19.27** mA
